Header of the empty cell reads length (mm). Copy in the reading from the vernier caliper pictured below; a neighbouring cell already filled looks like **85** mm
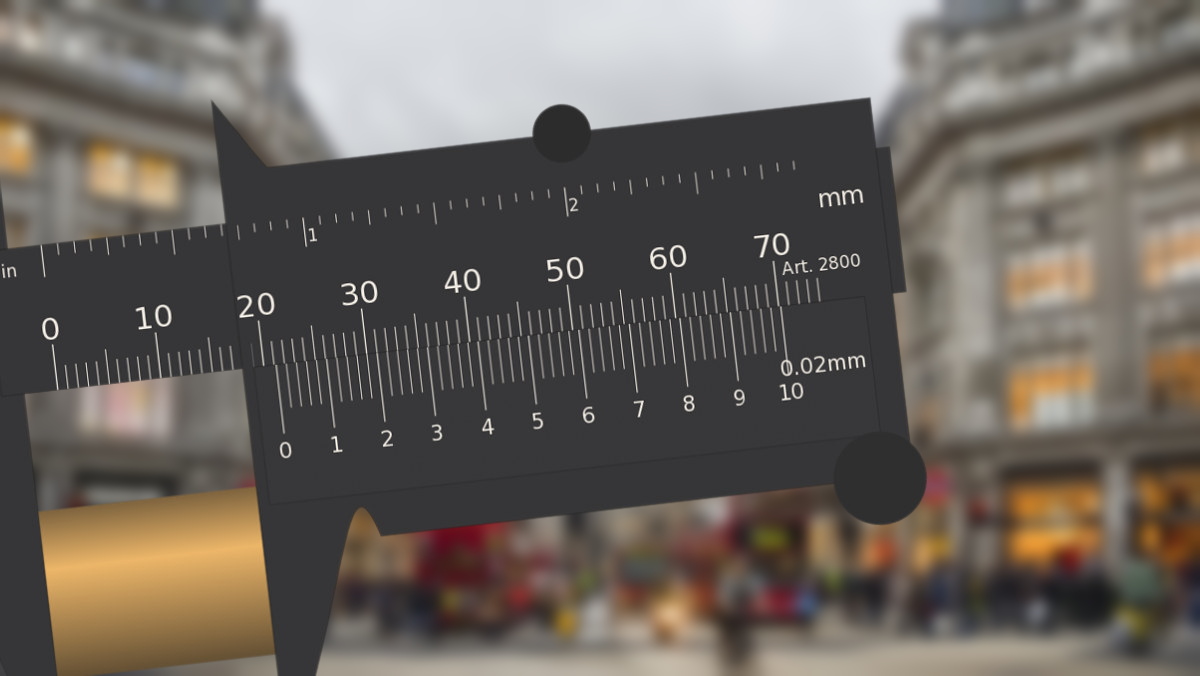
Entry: **21.2** mm
